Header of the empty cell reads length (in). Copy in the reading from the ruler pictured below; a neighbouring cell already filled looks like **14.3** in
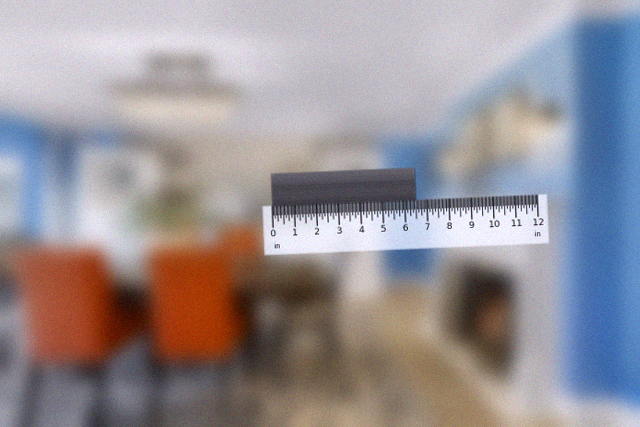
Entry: **6.5** in
